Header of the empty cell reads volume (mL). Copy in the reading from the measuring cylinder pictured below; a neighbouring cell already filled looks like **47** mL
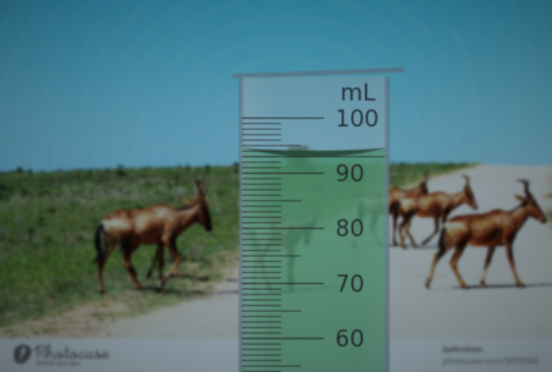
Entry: **93** mL
